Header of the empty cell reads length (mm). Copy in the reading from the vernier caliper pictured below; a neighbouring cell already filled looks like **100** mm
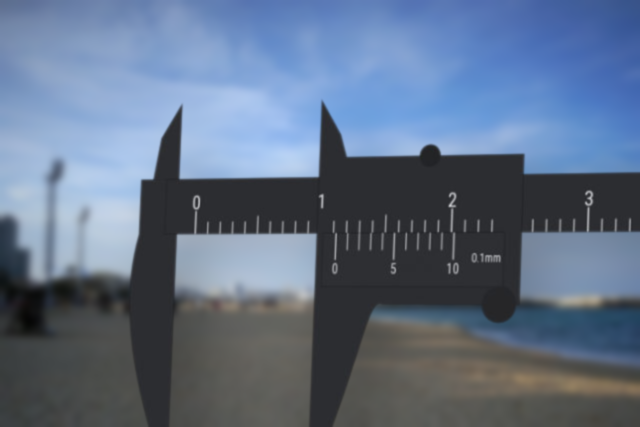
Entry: **11.2** mm
